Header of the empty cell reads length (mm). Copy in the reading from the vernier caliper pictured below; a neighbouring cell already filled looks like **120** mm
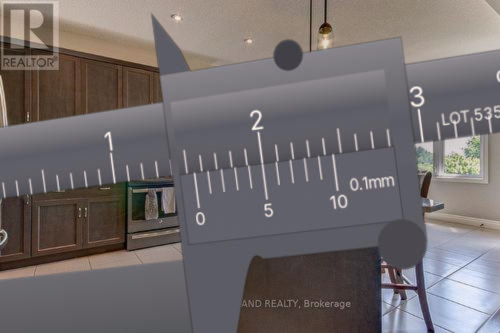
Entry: **15.5** mm
